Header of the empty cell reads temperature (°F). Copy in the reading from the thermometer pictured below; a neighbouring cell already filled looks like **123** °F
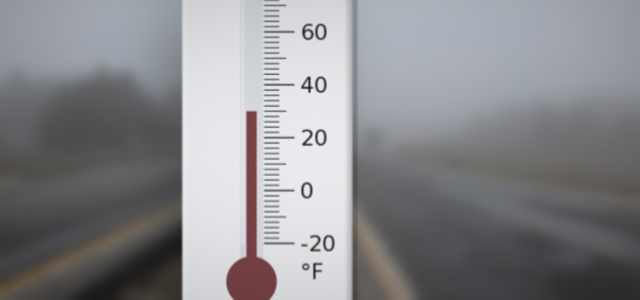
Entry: **30** °F
